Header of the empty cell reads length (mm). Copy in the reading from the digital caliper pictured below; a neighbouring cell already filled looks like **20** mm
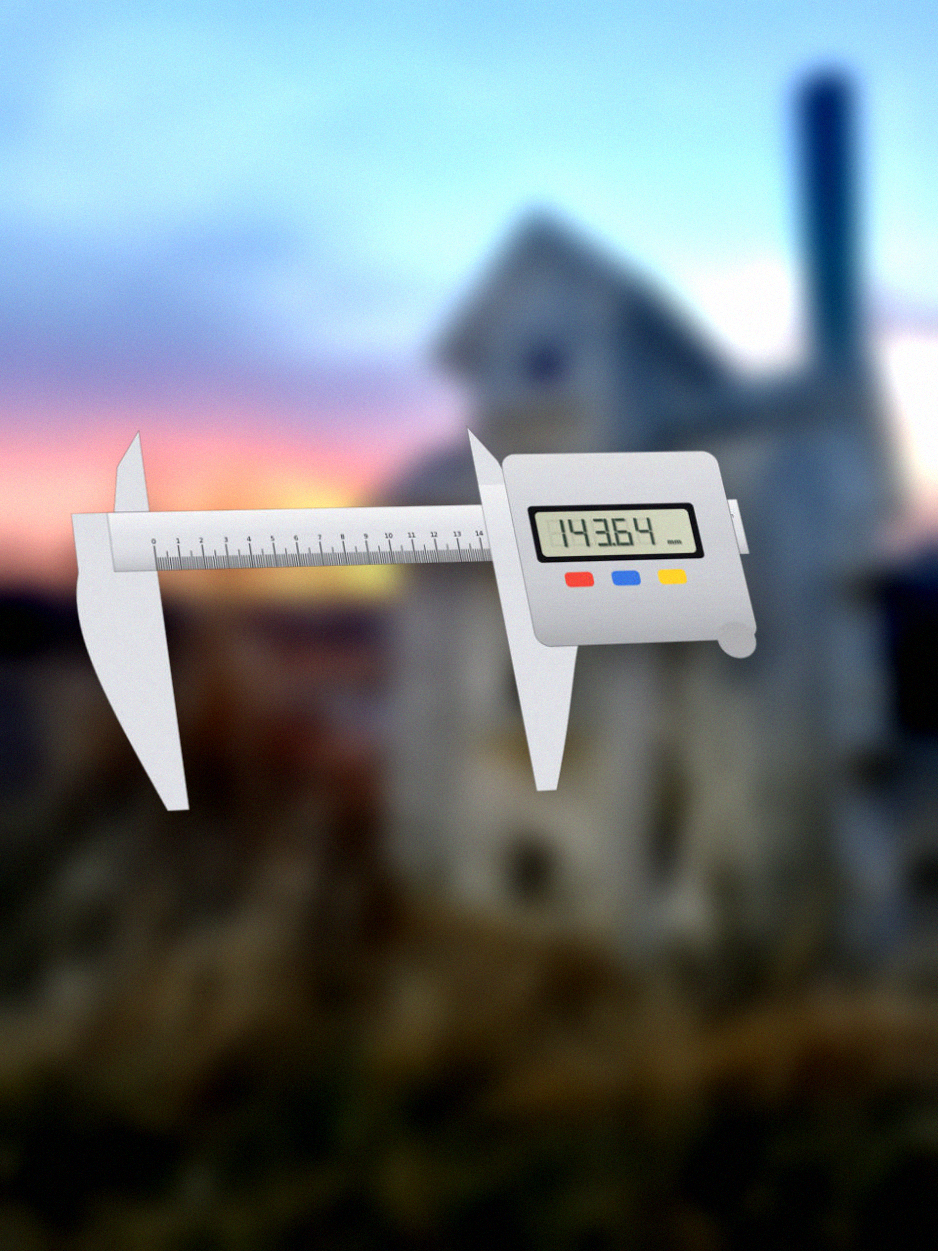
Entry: **143.64** mm
